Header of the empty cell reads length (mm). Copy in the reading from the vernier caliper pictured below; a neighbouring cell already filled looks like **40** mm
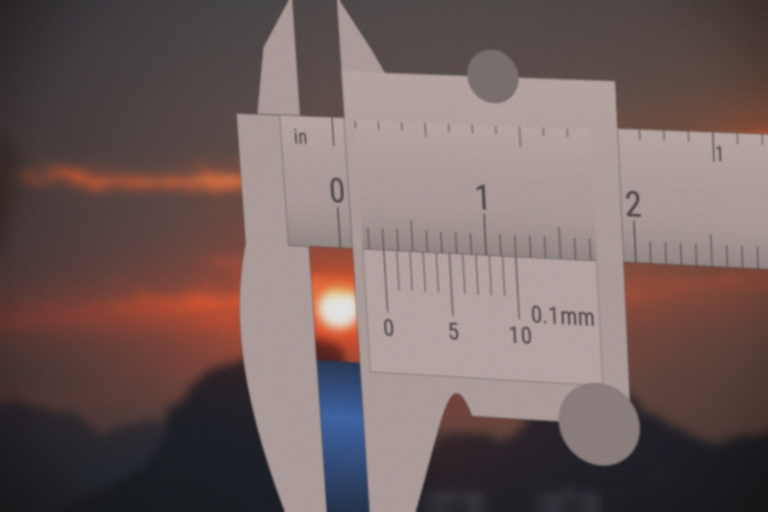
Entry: **3.0** mm
